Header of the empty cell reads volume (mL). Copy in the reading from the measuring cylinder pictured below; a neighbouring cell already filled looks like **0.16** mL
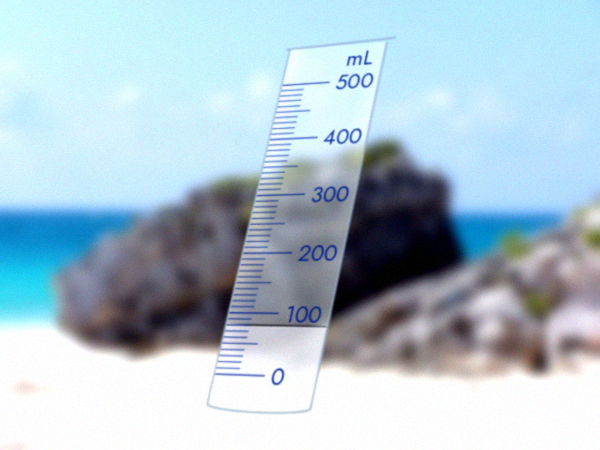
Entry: **80** mL
